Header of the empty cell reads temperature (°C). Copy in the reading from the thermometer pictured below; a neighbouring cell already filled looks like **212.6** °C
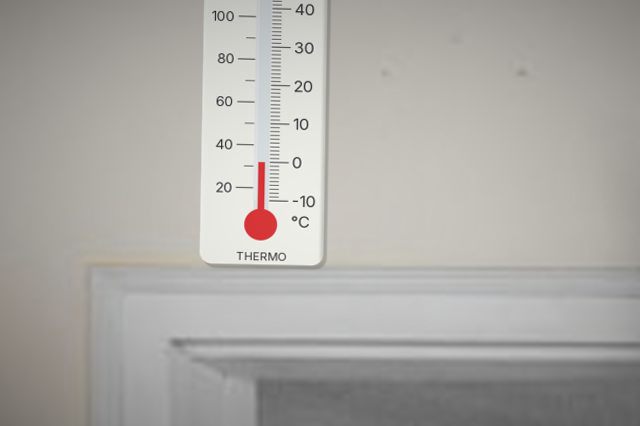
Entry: **0** °C
